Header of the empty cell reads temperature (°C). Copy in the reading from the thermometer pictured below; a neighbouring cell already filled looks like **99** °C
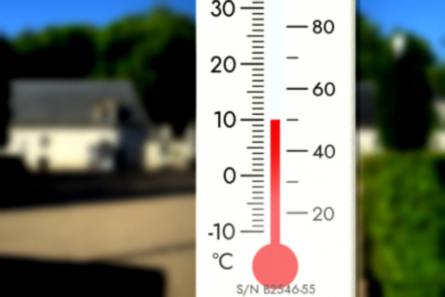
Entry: **10** °C
